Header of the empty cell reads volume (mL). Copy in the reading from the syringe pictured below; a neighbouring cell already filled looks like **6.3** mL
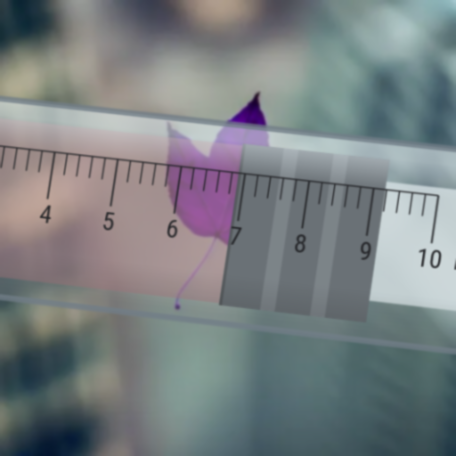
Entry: **6.9** mL
